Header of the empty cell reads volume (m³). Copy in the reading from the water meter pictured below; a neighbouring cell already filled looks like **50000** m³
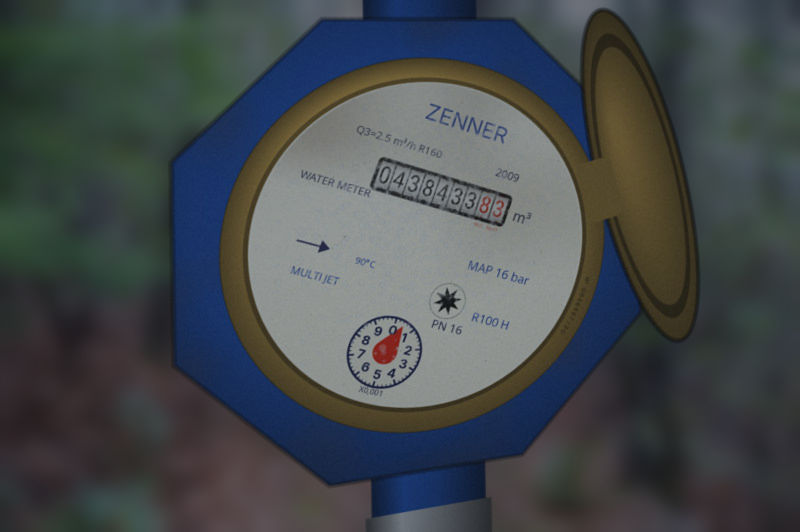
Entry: **438433.830** m³
